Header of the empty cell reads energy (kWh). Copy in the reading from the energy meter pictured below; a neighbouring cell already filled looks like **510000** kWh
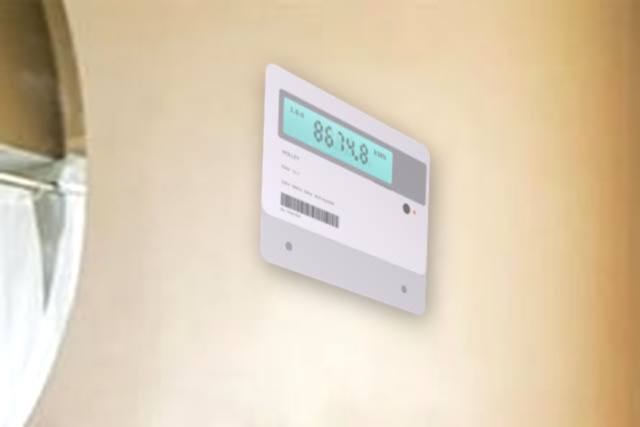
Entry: **8674.8** kWh
